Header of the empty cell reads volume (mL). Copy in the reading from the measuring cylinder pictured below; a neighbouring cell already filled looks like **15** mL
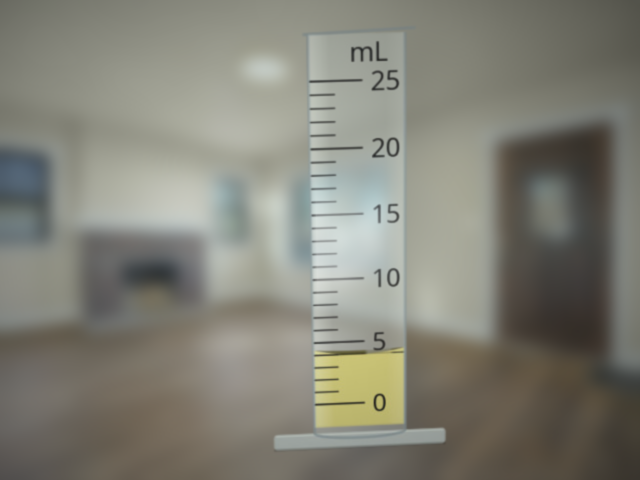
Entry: **4** mL
